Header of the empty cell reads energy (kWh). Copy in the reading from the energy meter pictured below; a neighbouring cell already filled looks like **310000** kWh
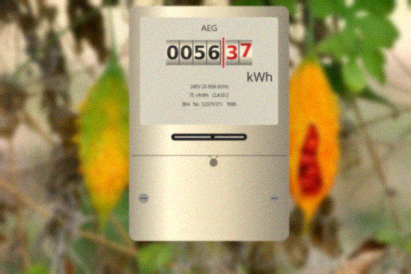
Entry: **56.37** kWh
